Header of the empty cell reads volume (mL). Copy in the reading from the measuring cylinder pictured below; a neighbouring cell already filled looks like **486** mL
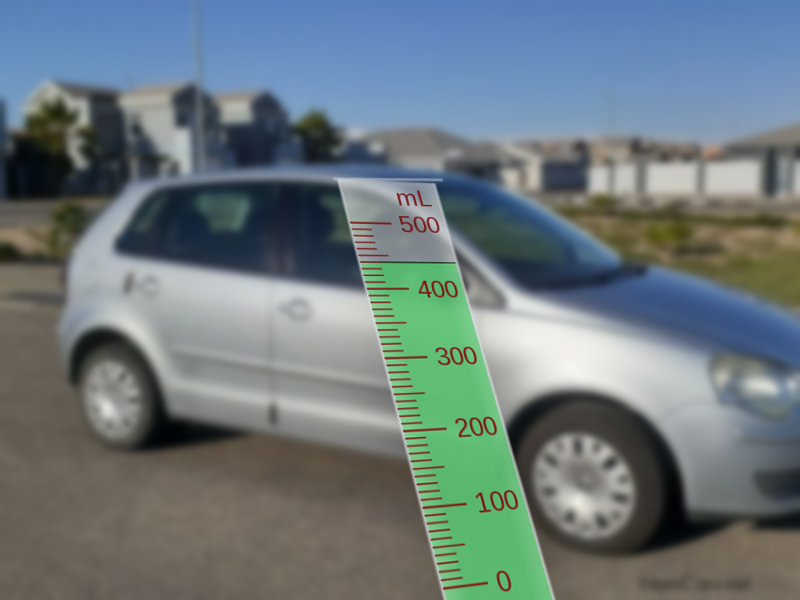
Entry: **440** mL
